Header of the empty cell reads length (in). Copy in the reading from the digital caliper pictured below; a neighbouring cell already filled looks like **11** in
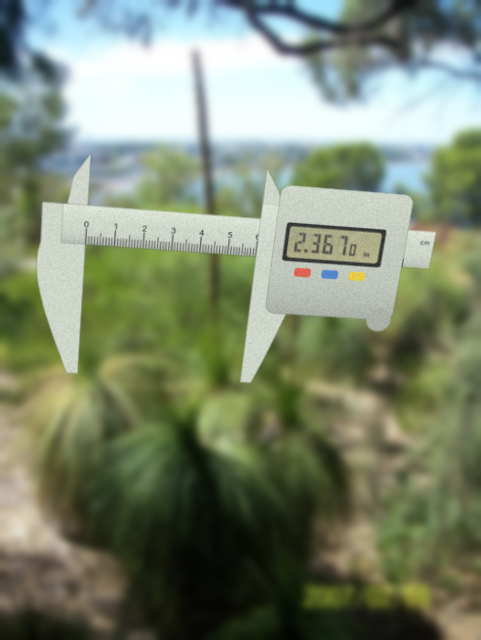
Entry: **2.3670** in
